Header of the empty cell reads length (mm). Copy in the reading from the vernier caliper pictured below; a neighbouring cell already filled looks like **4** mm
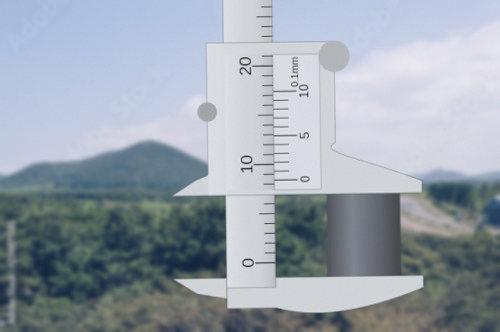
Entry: **8.4** mm
